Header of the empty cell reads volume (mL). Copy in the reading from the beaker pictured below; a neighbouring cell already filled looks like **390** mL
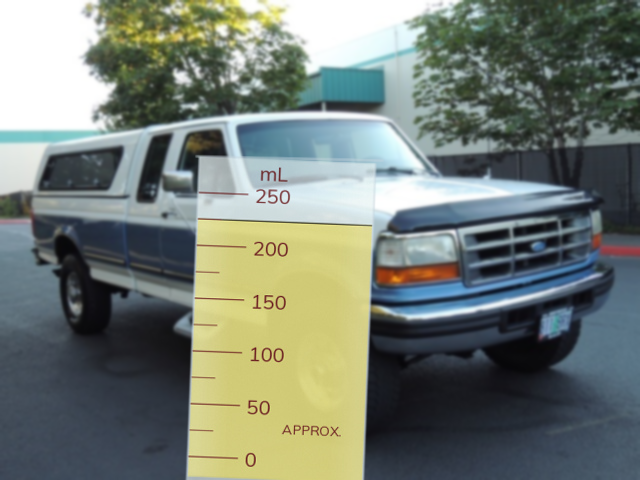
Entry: **225** mL
